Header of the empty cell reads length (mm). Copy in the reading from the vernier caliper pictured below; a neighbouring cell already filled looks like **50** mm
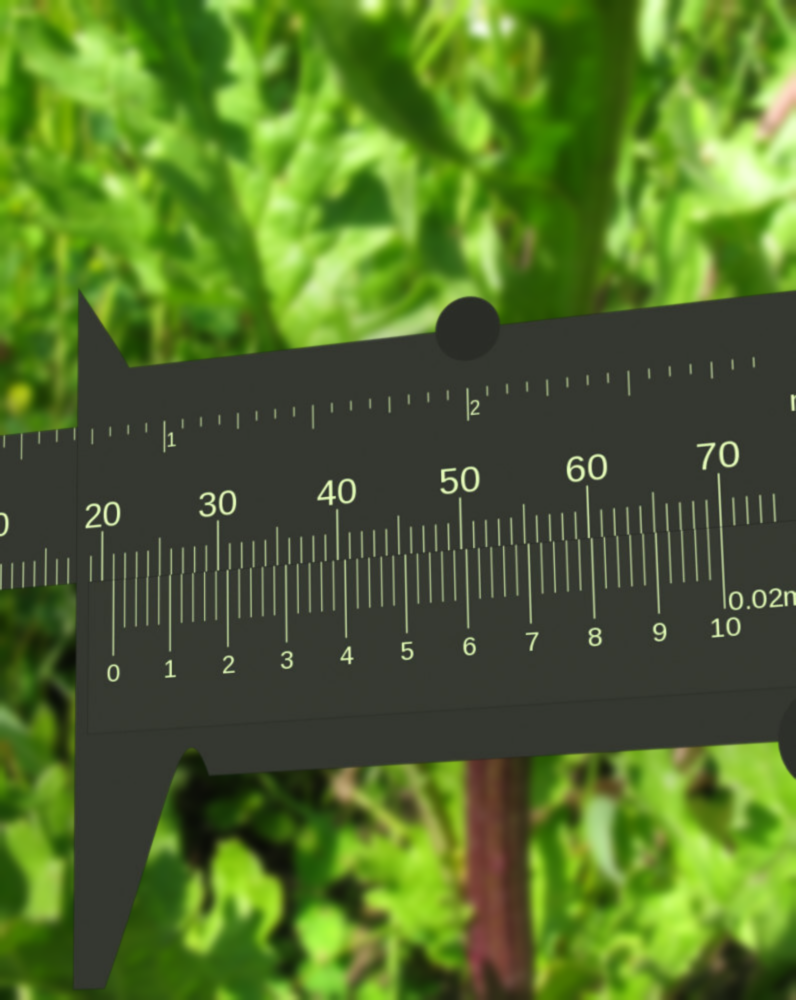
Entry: **21.0** mm
